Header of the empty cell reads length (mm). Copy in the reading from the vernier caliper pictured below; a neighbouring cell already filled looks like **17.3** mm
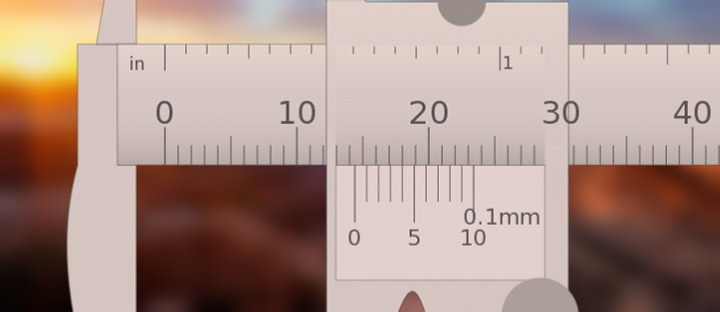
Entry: **14.4** mm
